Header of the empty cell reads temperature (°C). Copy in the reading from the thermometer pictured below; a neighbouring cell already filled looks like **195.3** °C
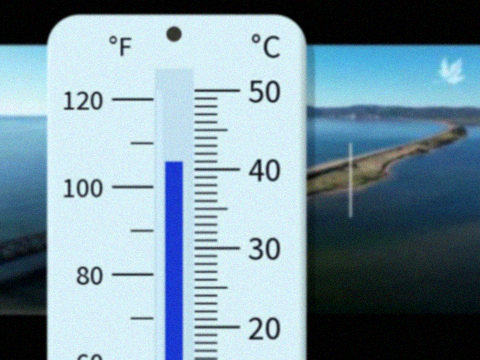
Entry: **41** °C
